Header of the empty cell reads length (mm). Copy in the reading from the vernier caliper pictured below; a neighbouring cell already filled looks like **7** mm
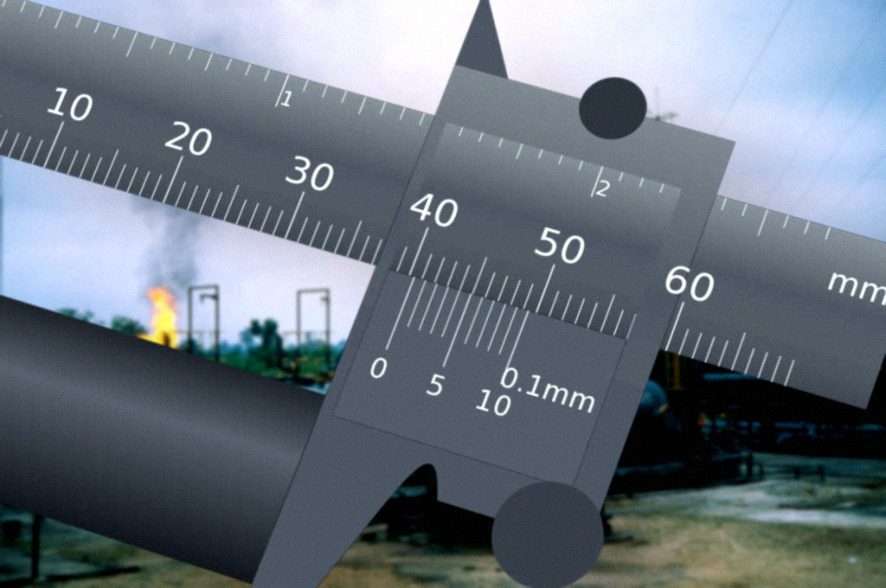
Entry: **40.4** mm
